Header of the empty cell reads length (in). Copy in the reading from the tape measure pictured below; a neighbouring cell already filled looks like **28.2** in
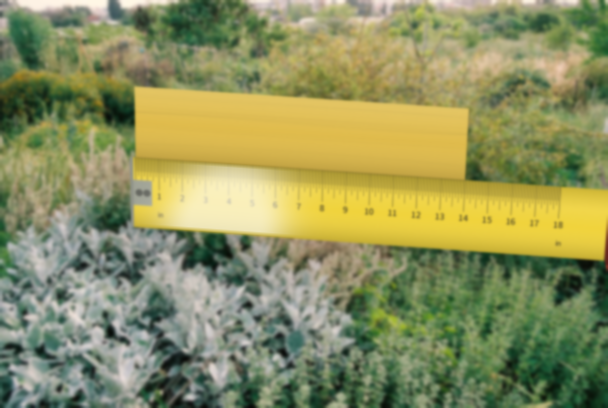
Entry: **14** in
